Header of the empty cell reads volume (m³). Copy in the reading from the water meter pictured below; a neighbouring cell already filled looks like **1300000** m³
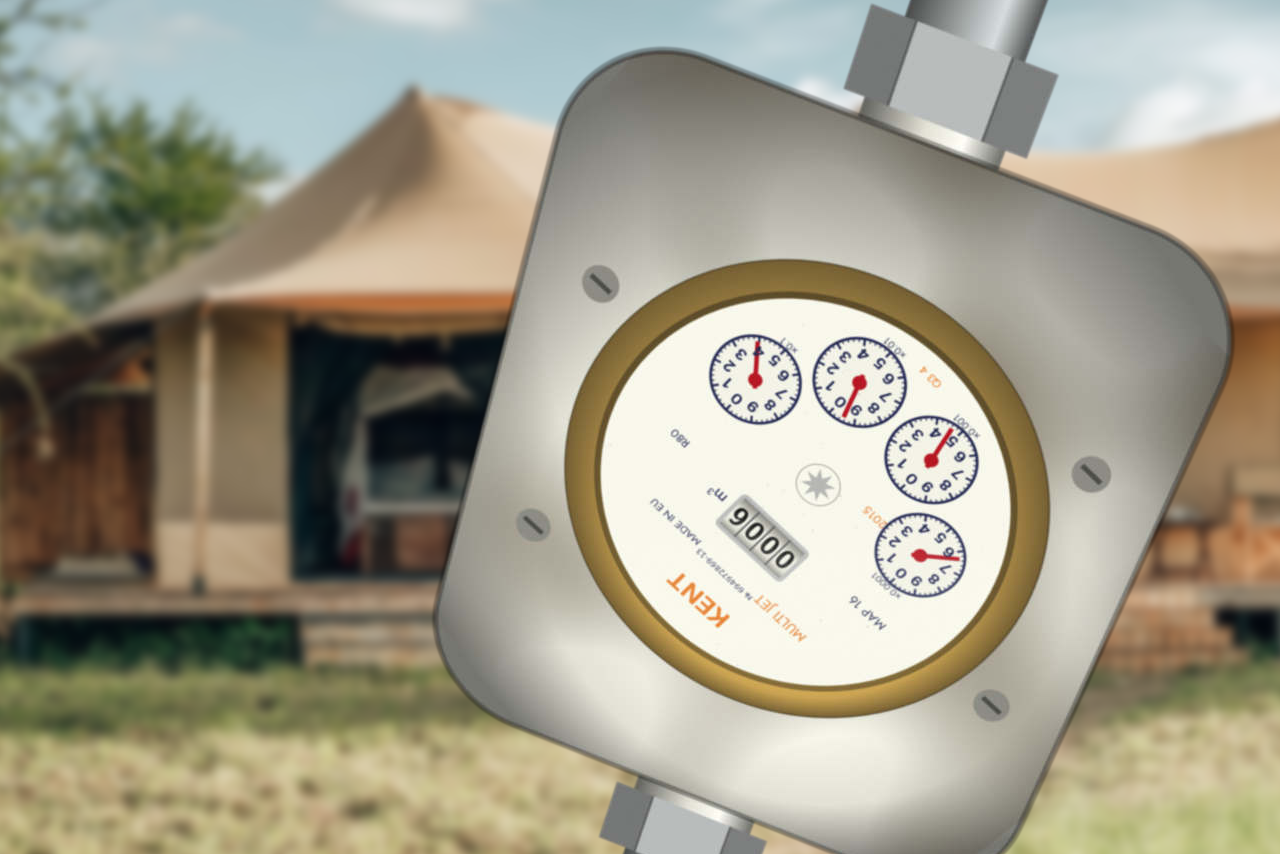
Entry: **6.3946** m³
